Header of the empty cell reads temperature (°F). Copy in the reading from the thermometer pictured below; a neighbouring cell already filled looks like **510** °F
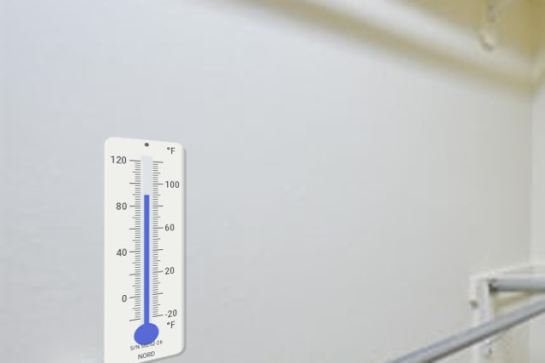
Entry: **90** °F
